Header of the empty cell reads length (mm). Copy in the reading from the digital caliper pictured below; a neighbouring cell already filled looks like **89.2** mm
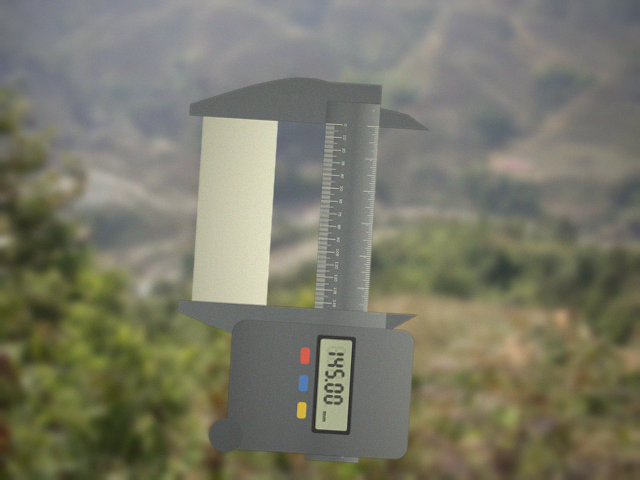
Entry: **145.00** mm
